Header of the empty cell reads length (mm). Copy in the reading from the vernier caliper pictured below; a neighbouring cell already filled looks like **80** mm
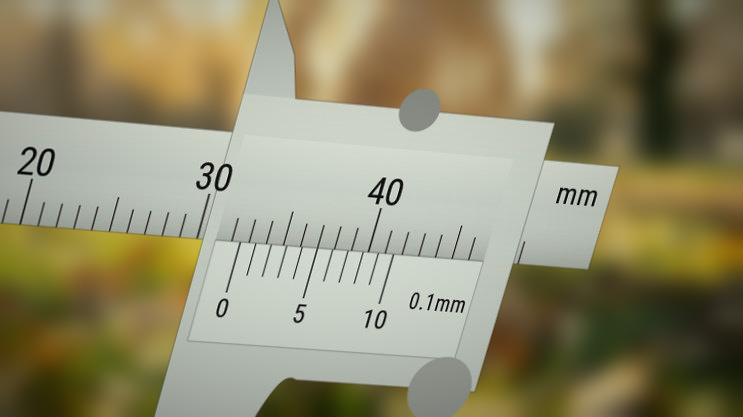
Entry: **32.5** mm
